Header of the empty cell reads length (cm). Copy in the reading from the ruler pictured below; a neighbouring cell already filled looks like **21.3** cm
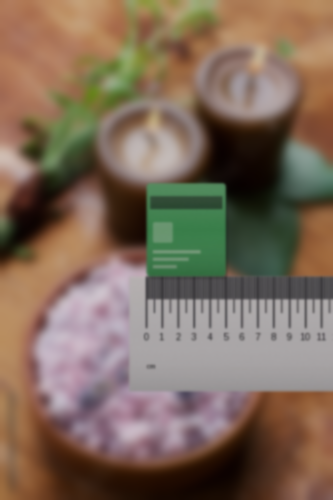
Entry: **5** cm
